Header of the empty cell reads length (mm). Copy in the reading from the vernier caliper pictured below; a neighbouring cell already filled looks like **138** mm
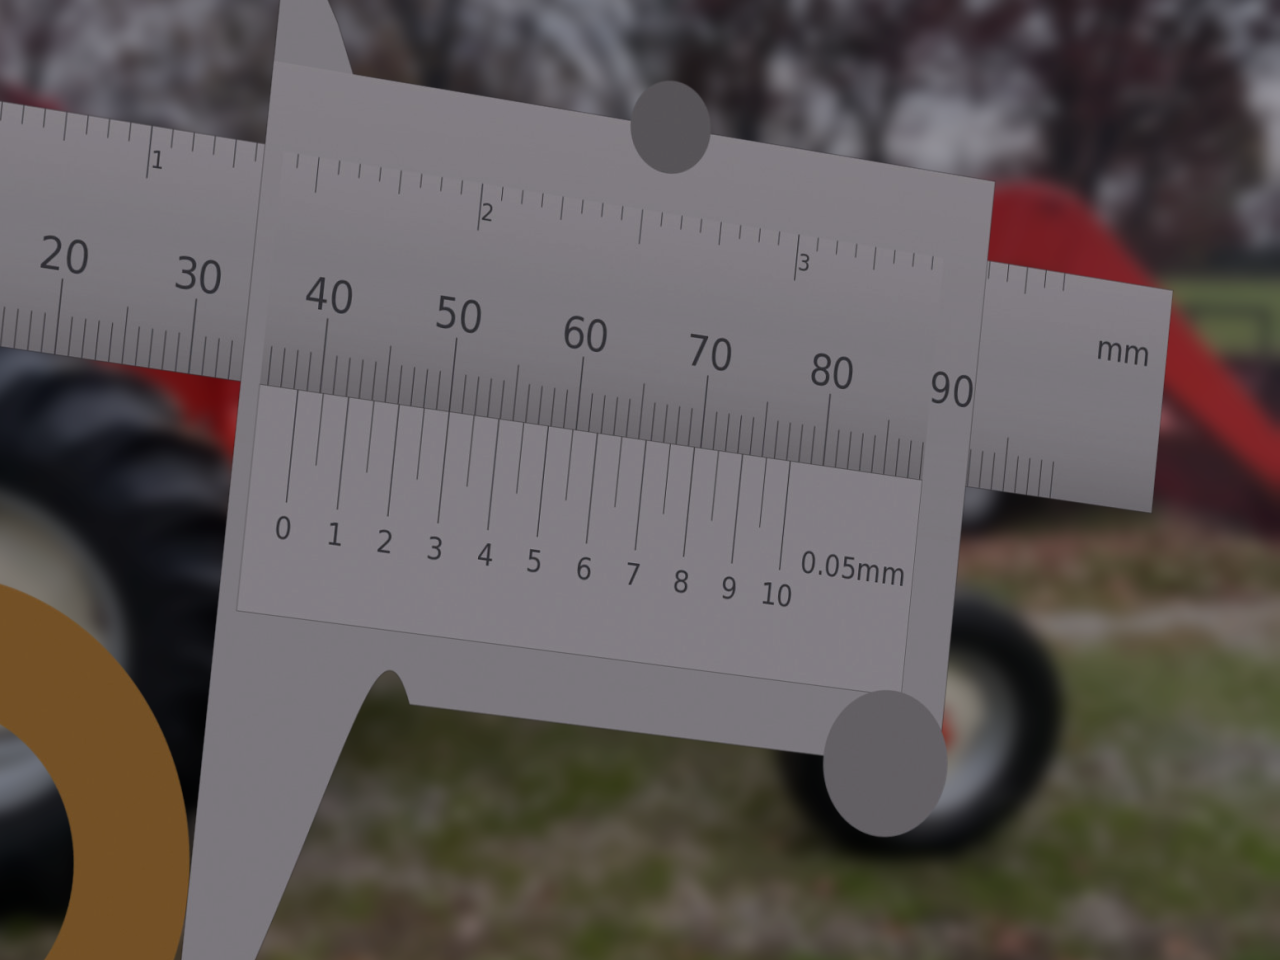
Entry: **38.3** mm
